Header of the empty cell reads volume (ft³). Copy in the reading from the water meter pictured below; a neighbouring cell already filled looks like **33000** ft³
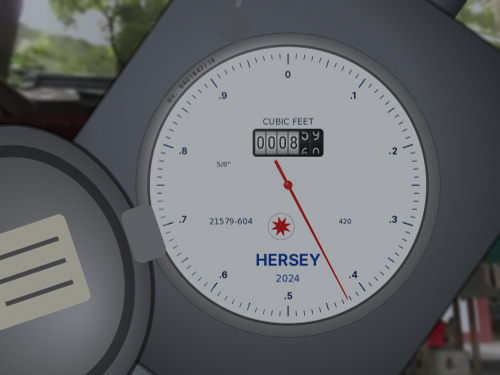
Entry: **859.42** ft³
